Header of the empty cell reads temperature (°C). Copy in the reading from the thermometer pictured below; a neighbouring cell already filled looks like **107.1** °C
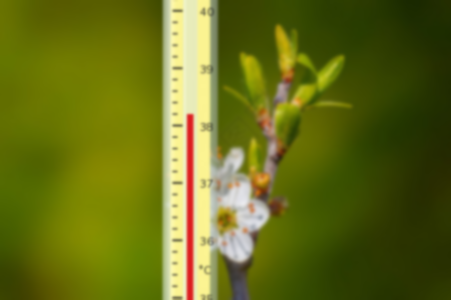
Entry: **38.2** °C
